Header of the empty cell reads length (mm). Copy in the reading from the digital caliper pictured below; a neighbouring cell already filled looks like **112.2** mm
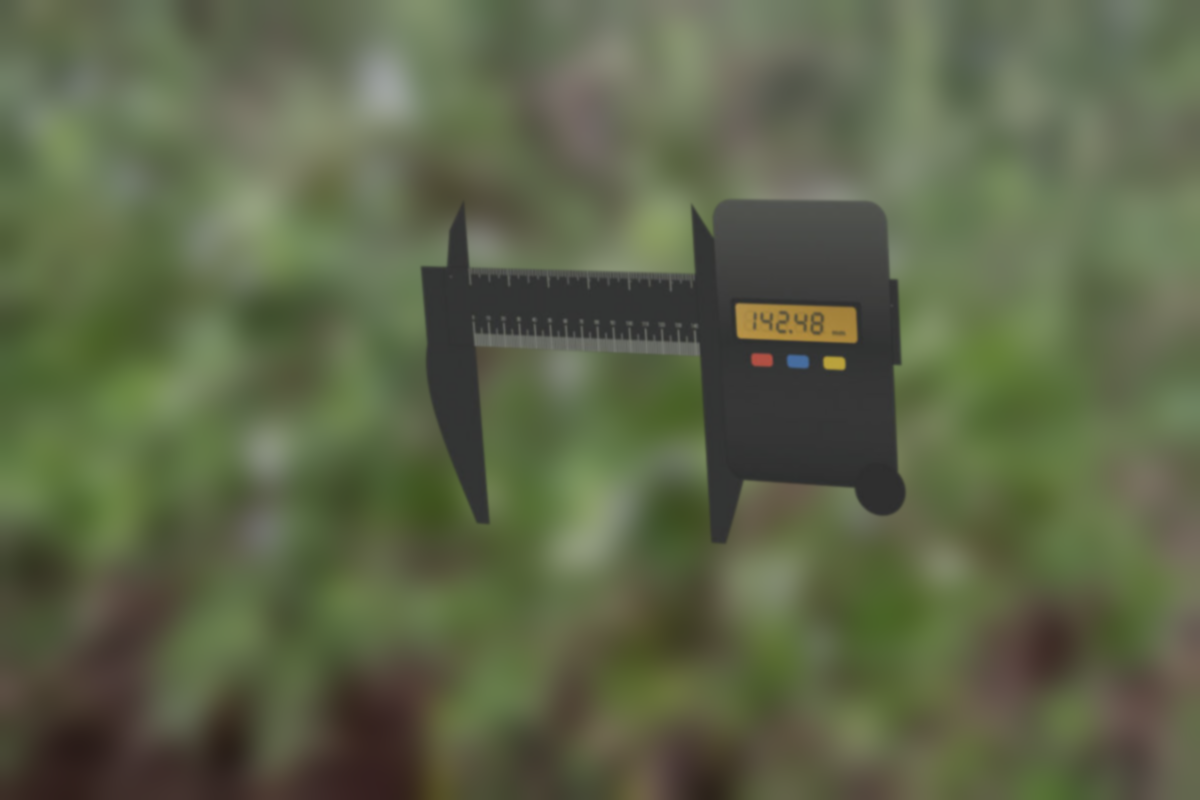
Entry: **142.48** mm
